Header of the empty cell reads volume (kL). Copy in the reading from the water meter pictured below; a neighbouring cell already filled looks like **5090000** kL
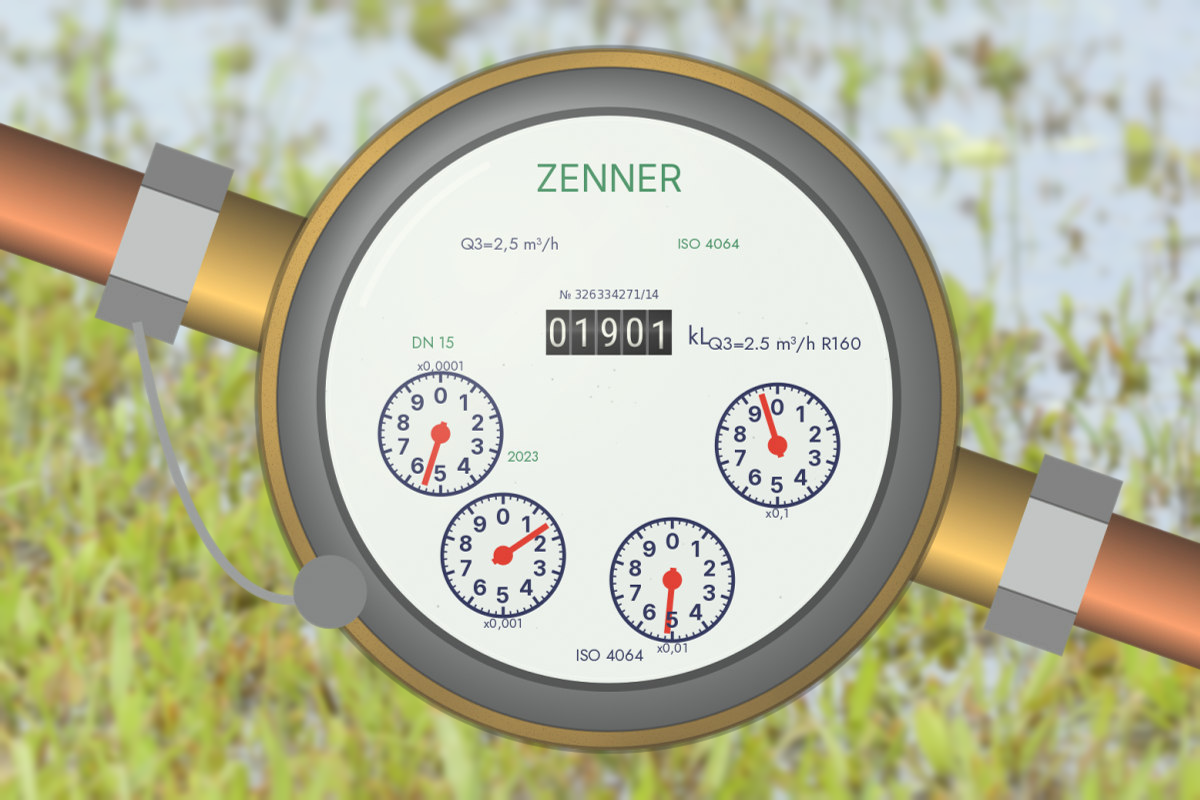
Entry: **1900.9515** kL
